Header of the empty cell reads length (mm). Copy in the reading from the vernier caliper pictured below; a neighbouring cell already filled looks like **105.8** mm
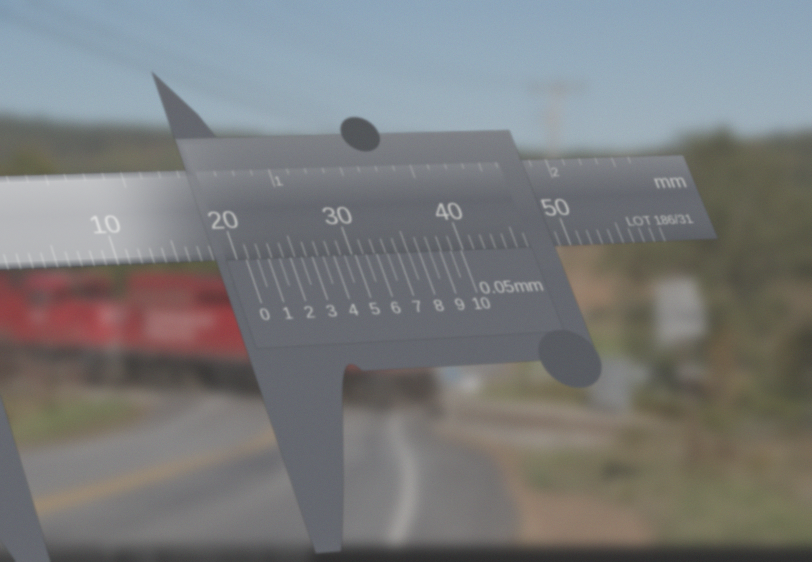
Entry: **20.8** mm
